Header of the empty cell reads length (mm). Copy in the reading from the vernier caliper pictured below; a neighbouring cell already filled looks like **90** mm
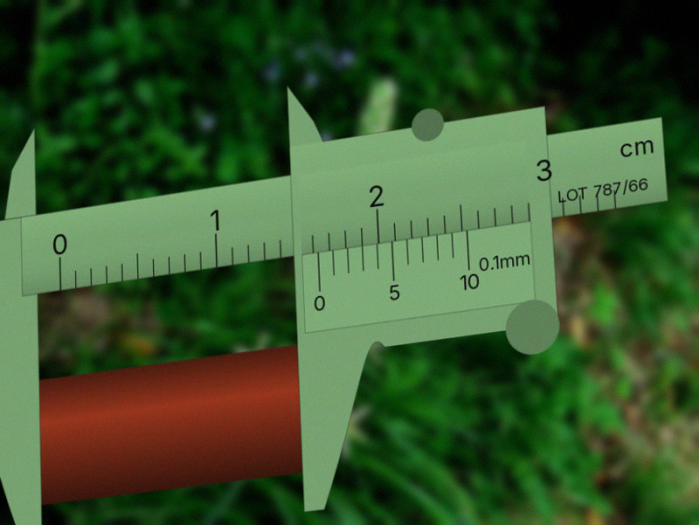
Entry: **16.3** mm
